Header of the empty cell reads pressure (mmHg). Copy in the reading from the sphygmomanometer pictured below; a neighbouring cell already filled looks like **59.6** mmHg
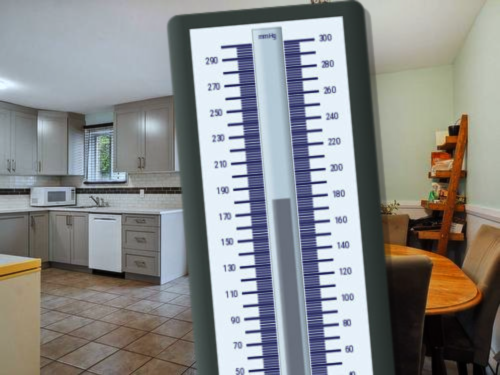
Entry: **180** mmHg
